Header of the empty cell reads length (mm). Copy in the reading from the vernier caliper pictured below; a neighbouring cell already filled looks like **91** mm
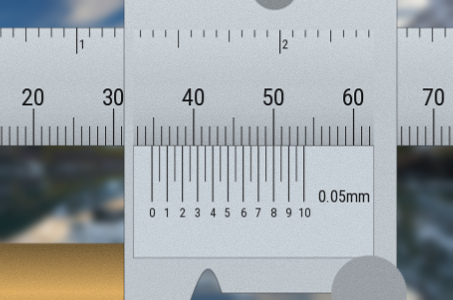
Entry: **34.8** mm
